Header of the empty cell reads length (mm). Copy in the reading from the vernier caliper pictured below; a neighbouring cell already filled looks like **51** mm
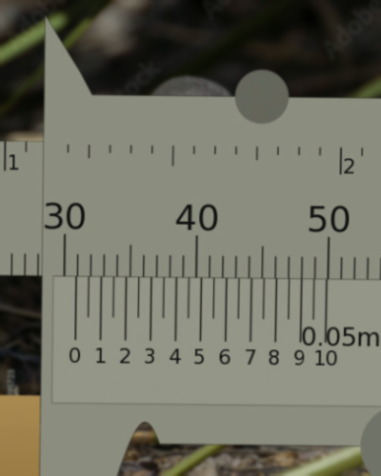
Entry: **30.9** mm
